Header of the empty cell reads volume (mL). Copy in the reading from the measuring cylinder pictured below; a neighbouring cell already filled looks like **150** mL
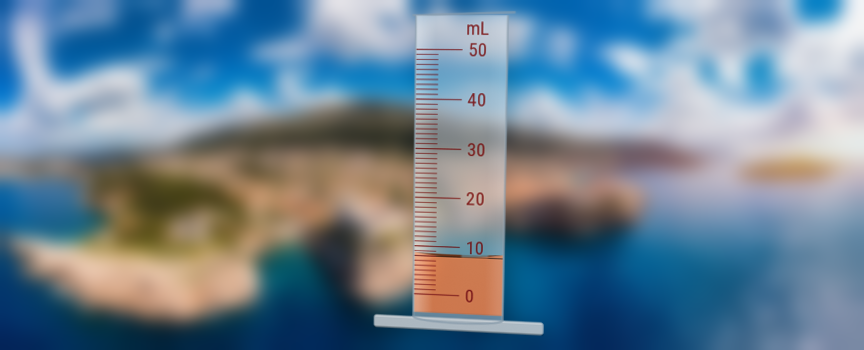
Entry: **8** mL
